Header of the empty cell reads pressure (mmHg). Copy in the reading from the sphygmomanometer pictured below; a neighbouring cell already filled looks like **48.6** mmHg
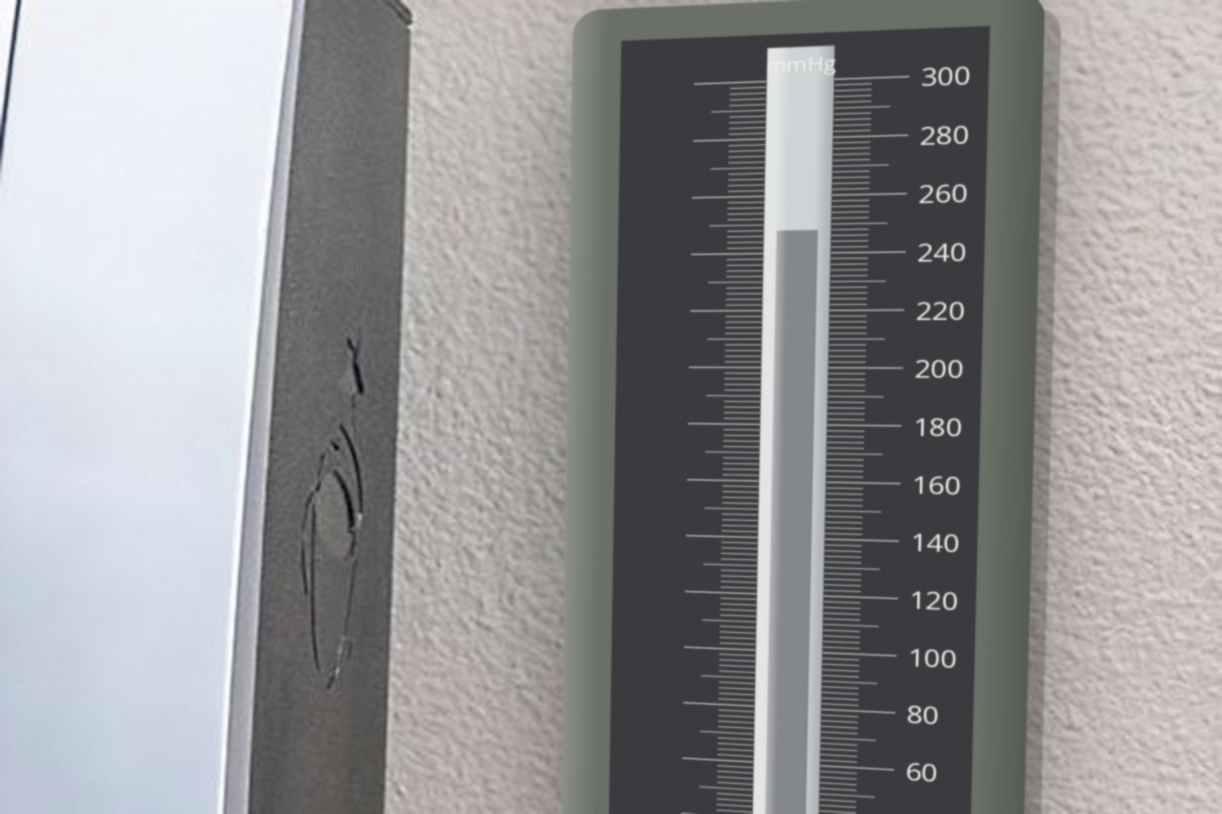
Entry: **248** mmHg
